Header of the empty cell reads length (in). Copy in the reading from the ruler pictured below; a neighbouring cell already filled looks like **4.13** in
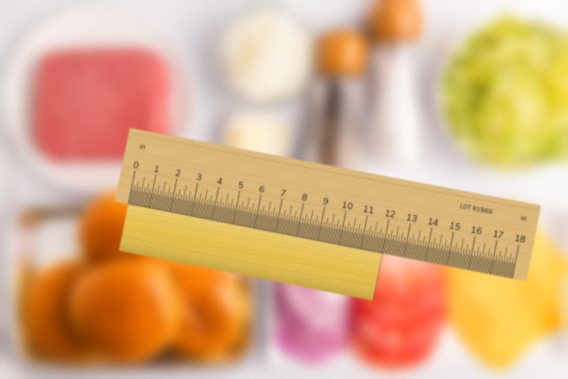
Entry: **12** in
